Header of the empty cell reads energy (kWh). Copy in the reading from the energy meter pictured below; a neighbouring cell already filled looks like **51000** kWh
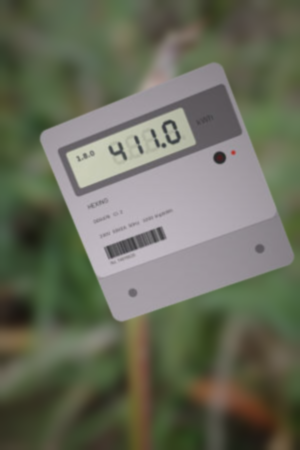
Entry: **411.0** kWh
